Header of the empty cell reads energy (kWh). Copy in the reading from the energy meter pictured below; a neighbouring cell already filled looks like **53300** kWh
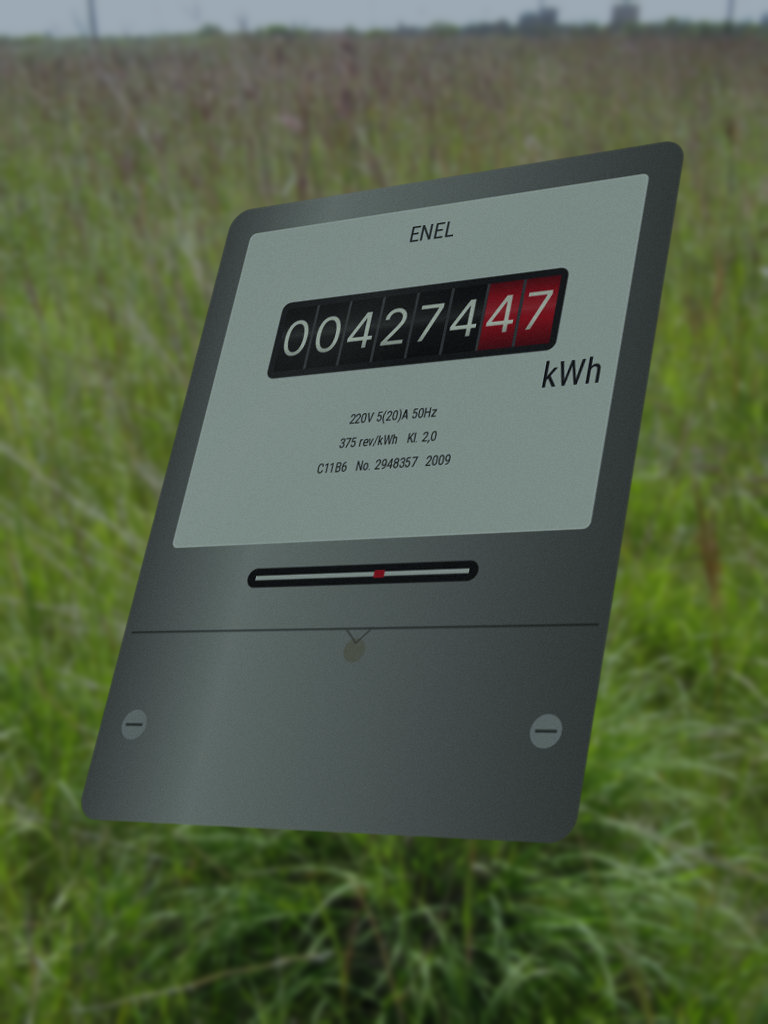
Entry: **4274.47** kWh
